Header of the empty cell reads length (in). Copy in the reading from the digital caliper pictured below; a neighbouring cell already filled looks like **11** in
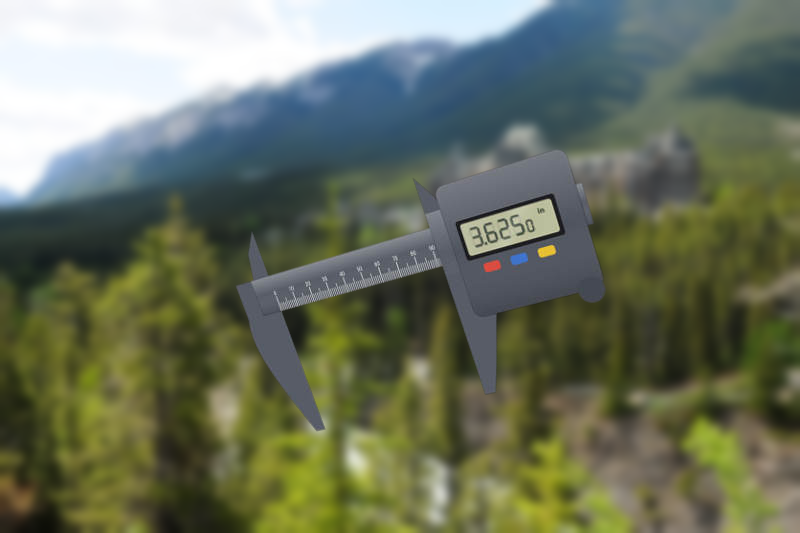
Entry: **3.6250** in
